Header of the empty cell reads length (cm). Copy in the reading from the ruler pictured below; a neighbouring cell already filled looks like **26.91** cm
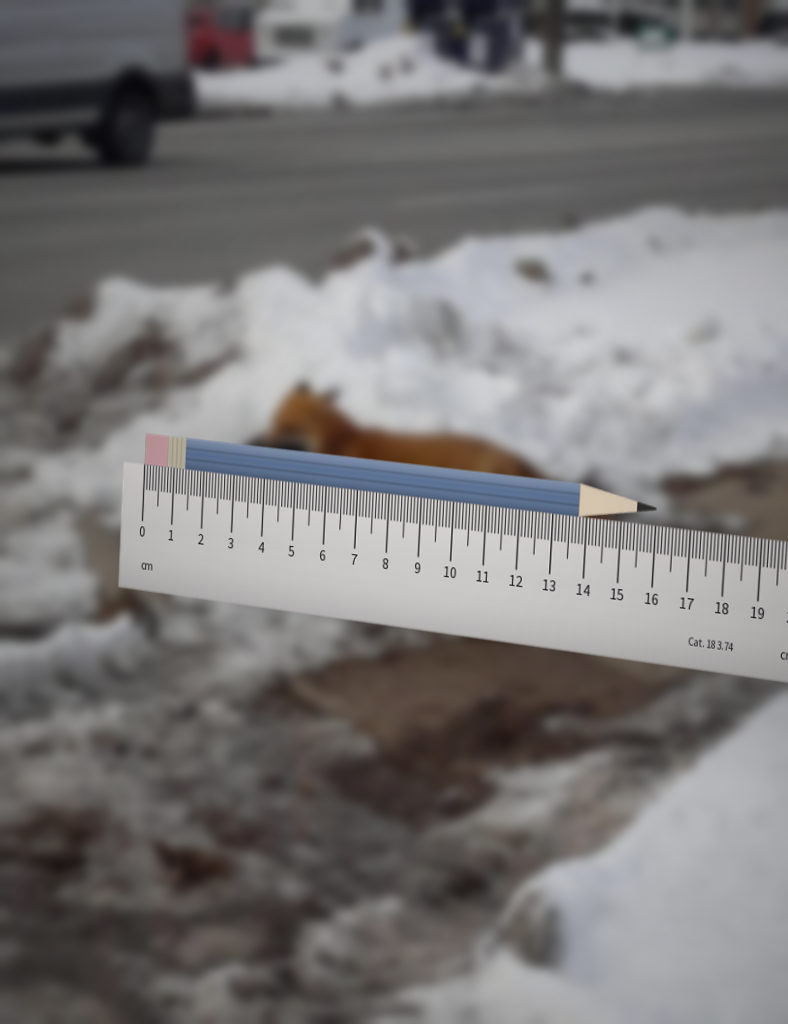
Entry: **16** cm
